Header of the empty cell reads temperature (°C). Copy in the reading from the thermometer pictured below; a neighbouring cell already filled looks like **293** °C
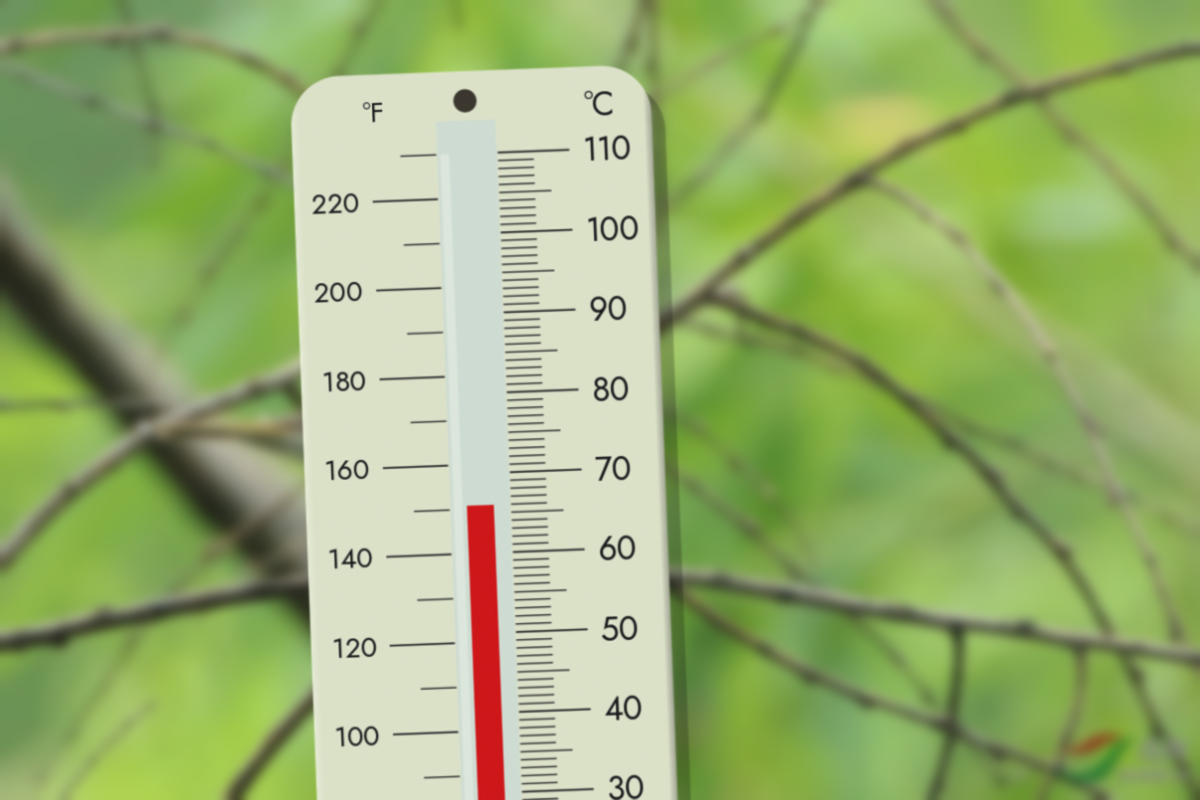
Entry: **66** °C
